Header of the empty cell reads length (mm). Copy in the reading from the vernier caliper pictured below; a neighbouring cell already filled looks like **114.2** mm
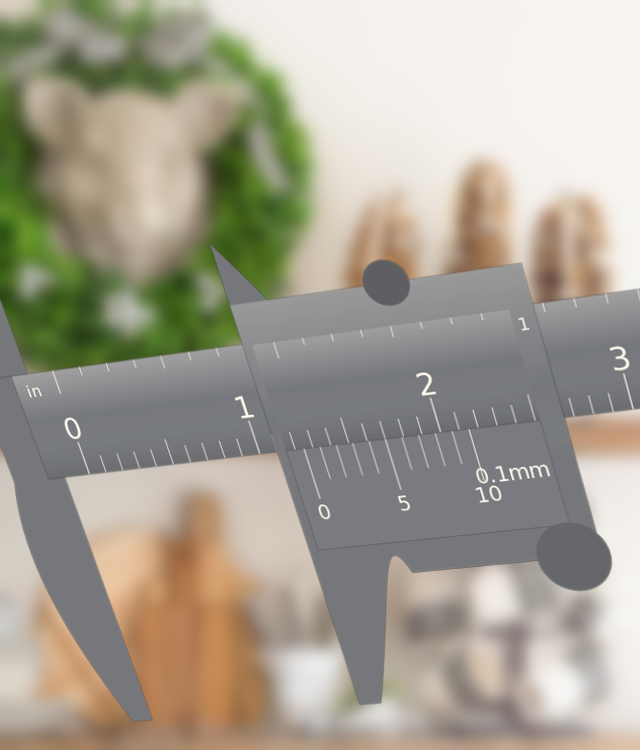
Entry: **12.5** mm
